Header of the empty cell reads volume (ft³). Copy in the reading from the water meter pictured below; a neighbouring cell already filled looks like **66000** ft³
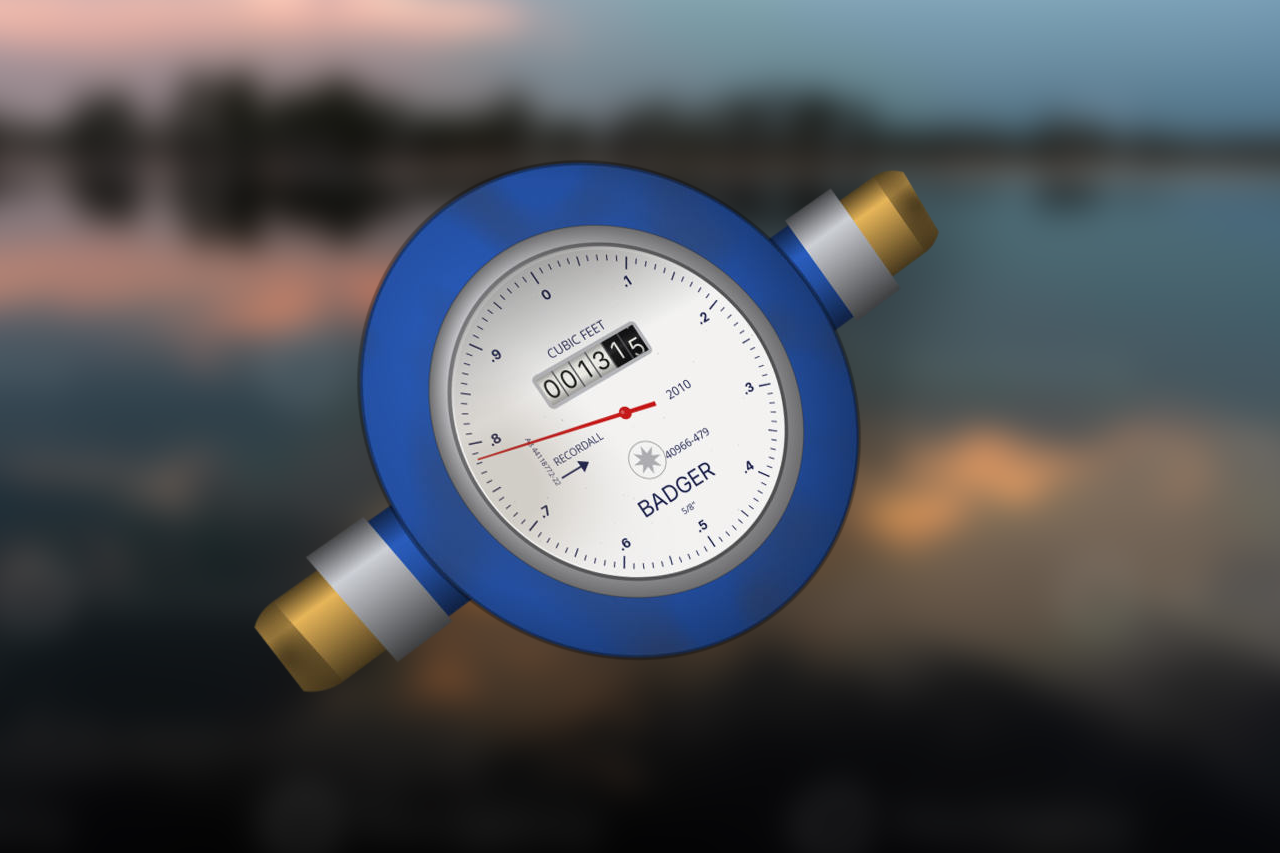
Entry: **1314.78** ft³
